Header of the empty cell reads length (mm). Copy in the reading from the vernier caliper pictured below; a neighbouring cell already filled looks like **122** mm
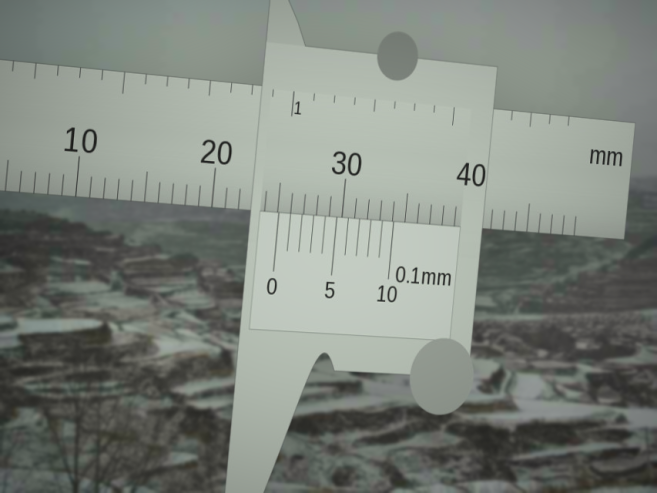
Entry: **25.1** mm
